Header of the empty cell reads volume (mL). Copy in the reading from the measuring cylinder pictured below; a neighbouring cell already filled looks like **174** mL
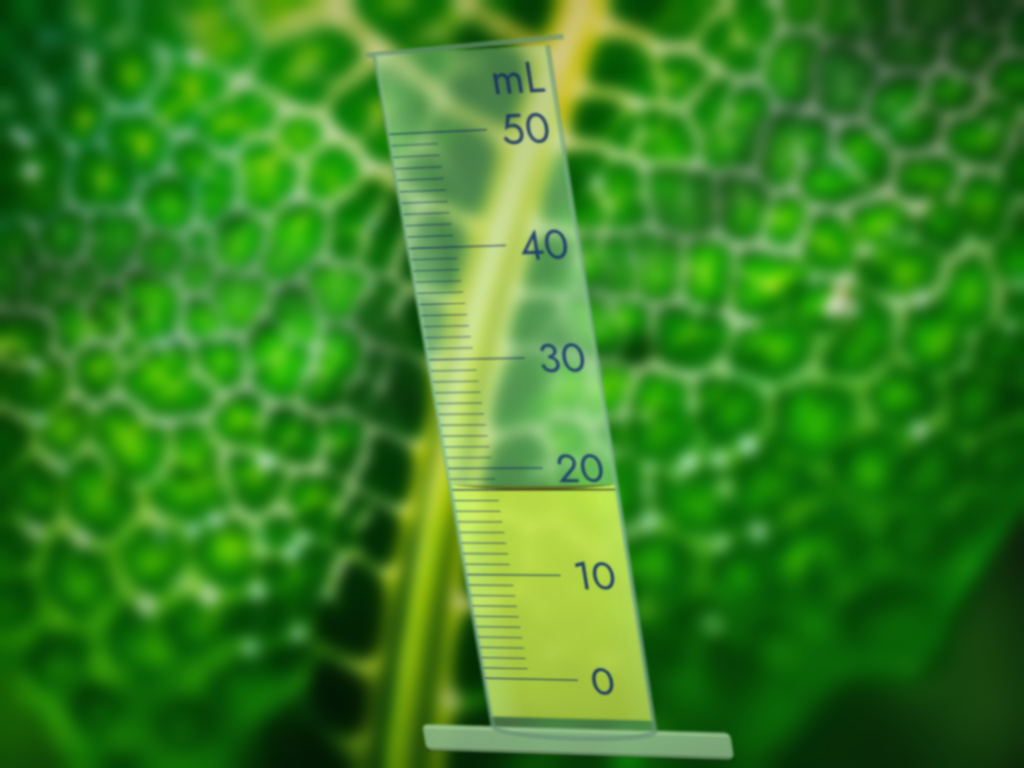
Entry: **18** mL
